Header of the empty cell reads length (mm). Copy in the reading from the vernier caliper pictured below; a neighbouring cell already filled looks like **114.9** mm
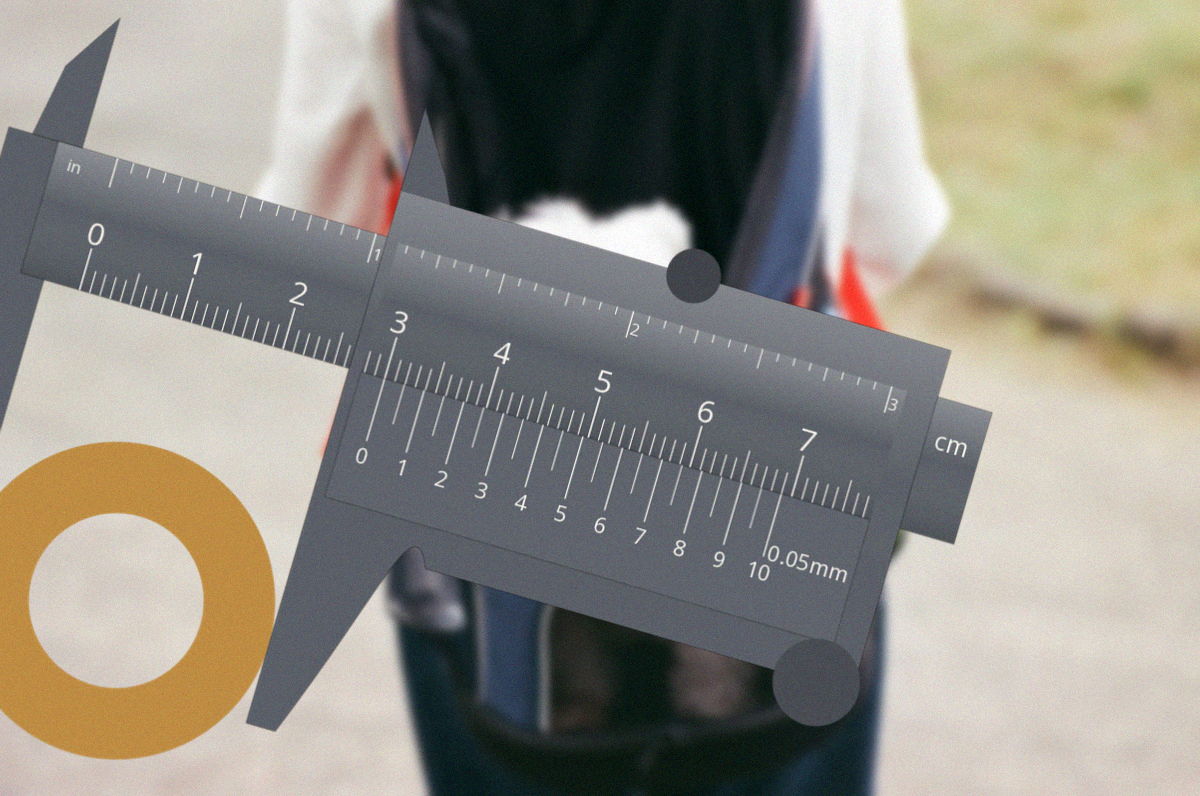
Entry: **30.0** mm
